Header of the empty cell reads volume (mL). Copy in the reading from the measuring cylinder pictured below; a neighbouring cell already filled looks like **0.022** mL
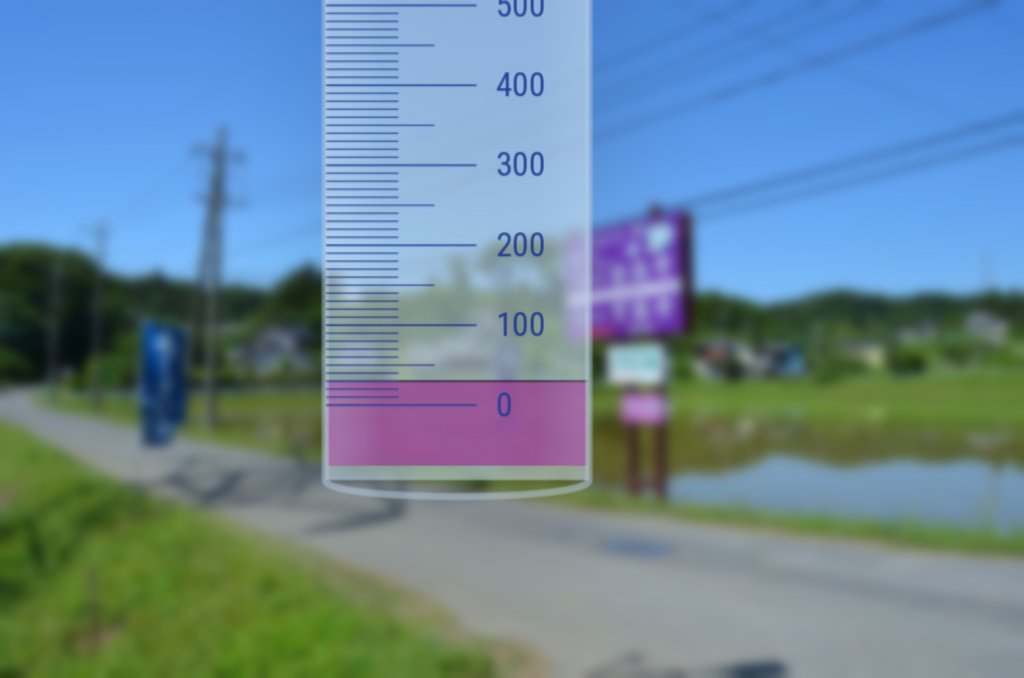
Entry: **30** mL
